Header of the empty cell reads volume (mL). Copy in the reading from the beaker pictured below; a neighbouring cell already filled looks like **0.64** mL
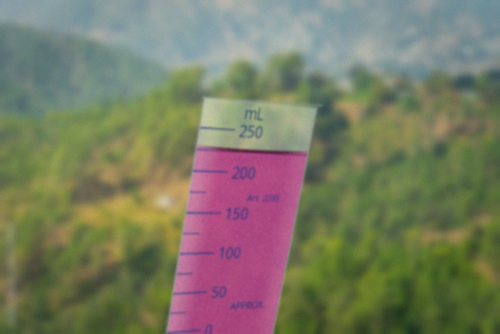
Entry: **225** mL
